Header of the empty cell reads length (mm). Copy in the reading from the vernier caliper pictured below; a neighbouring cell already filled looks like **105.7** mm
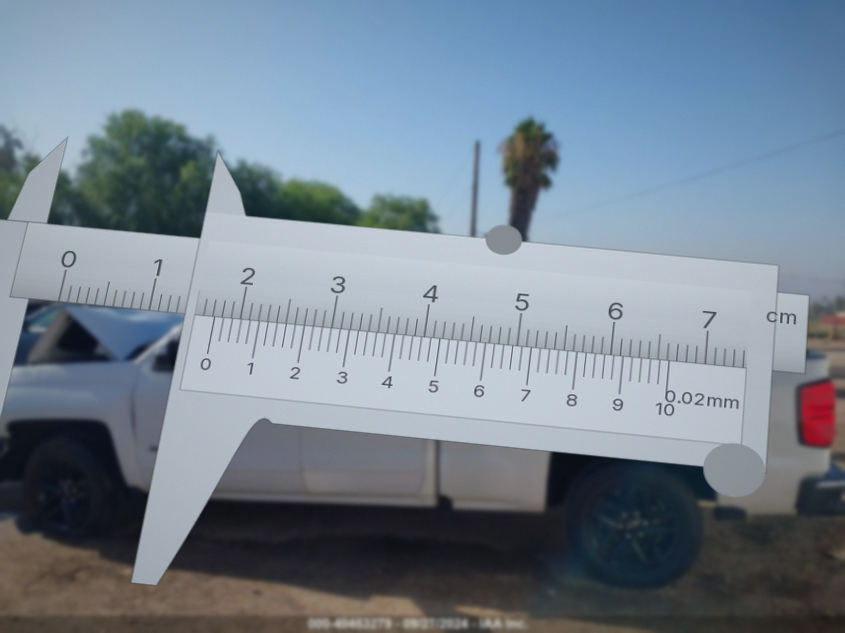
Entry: **17.2** mm
